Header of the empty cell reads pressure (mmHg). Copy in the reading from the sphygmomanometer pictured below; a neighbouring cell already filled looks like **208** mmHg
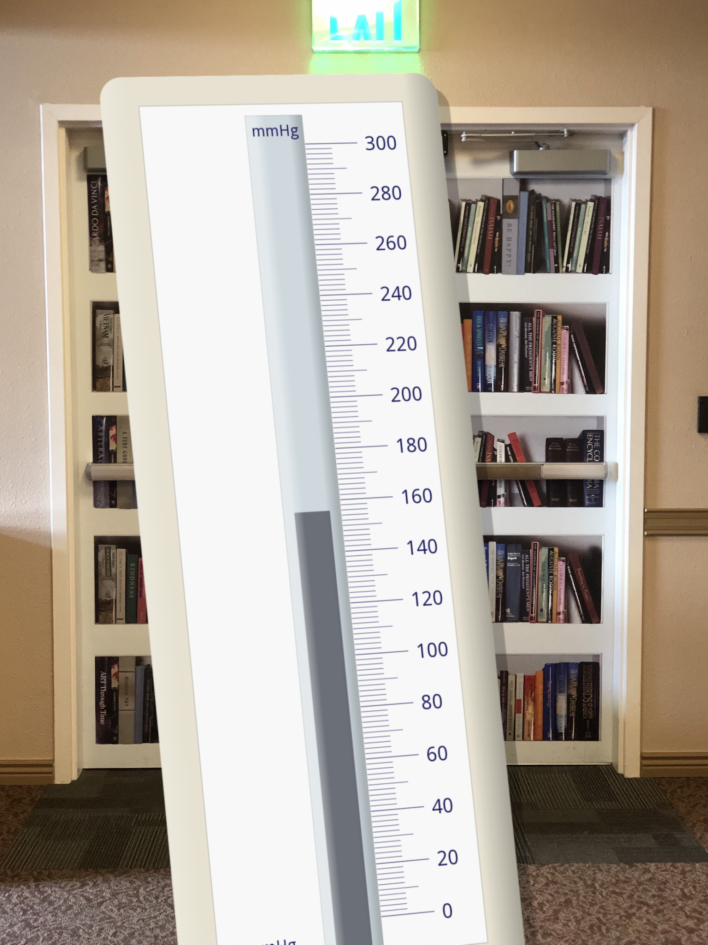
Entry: **156** mmHg
